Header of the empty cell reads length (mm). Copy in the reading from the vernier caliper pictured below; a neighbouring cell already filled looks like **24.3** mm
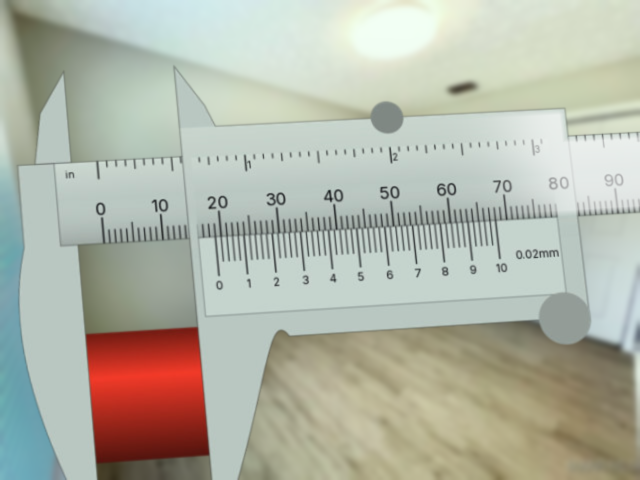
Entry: **19.0** mm
